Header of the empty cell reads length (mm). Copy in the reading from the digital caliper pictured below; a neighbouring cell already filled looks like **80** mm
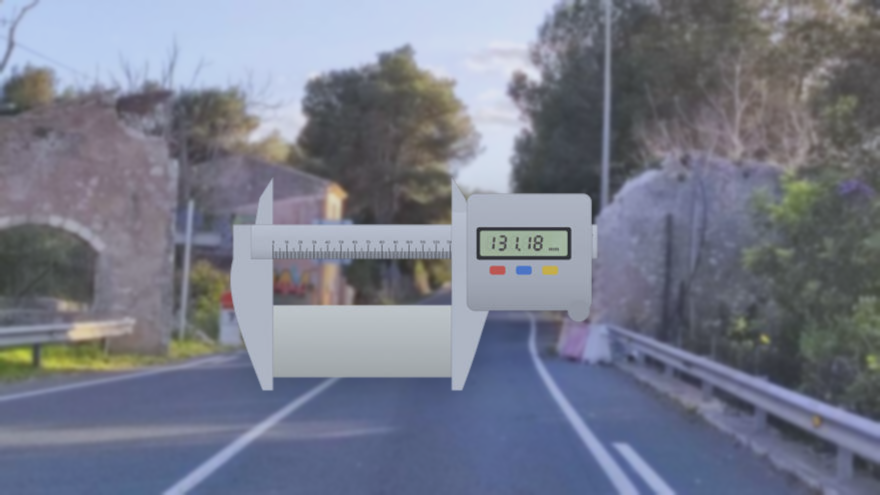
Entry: **131.18** mm
